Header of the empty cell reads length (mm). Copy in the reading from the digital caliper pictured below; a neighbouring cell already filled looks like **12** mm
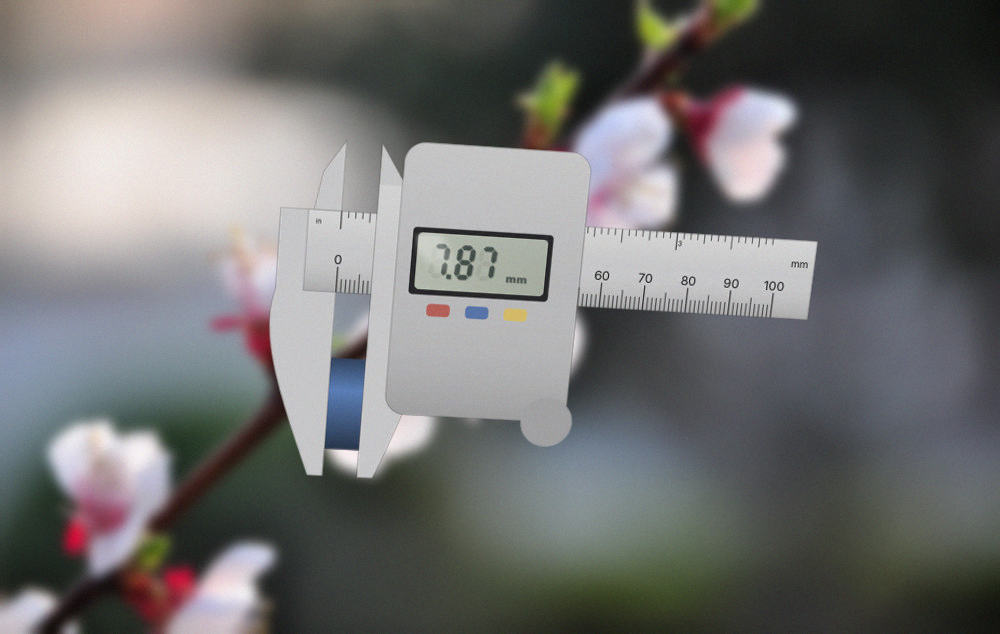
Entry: **7.87** mm
